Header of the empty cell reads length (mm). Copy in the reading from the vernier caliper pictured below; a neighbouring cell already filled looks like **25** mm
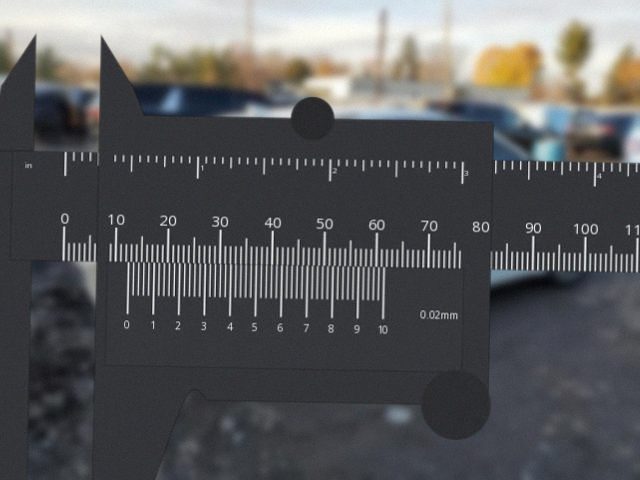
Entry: **12.5** mm
